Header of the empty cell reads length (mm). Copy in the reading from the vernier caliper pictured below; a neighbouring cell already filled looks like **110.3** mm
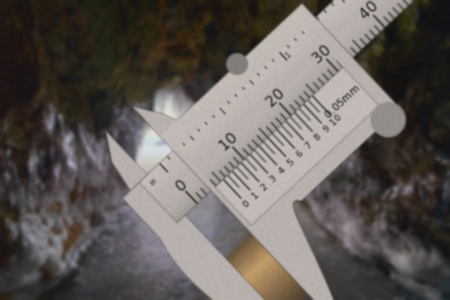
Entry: **5.5** mm
